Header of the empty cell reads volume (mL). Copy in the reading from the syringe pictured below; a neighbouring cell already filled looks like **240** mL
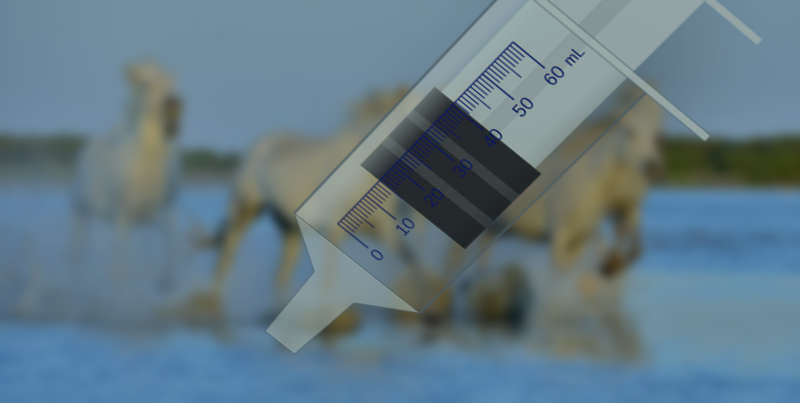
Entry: **15** mL
